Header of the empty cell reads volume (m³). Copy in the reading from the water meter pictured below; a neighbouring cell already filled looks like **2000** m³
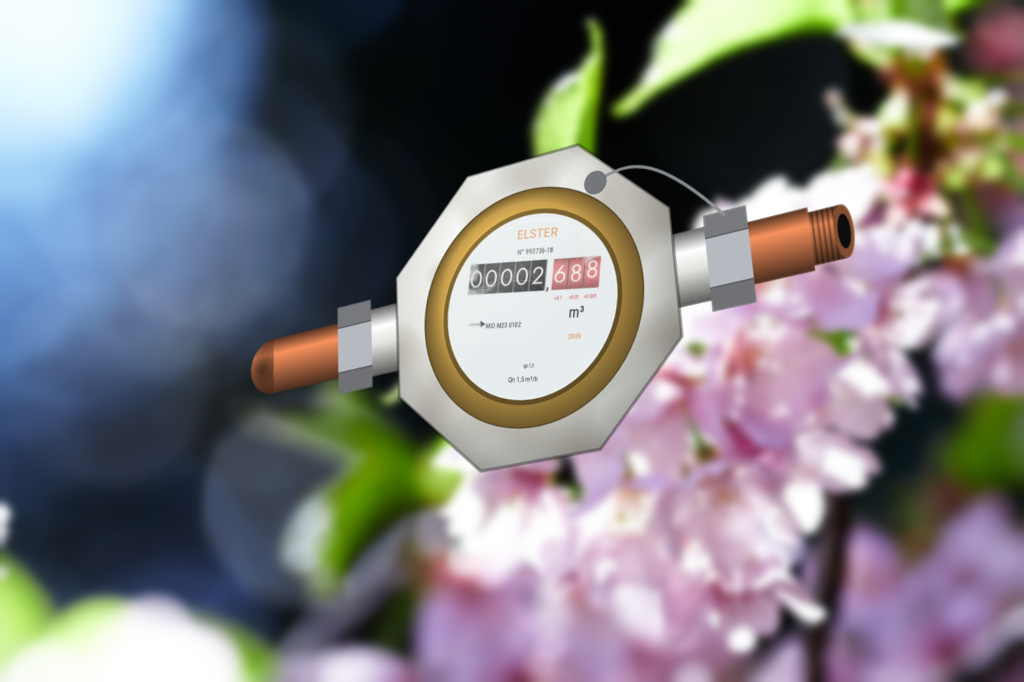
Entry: **2.688** m³
